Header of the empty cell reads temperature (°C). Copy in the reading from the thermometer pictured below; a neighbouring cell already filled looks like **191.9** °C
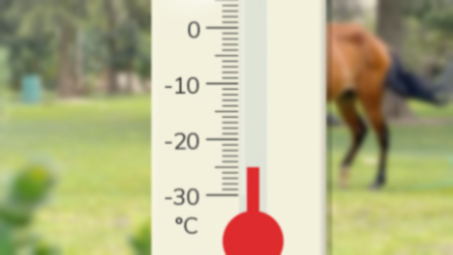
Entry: **-25** °C
